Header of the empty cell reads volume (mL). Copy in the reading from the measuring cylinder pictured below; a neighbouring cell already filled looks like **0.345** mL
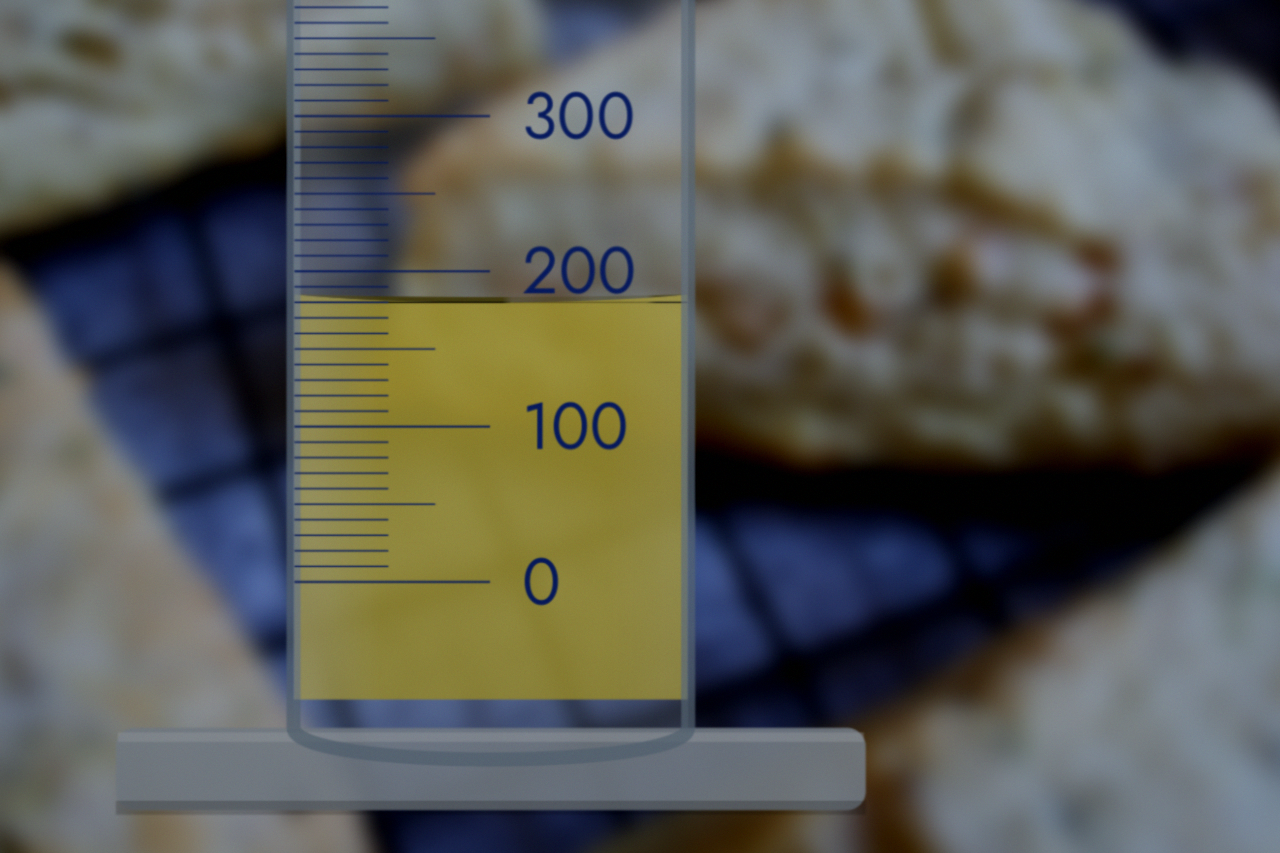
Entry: **180** mL
